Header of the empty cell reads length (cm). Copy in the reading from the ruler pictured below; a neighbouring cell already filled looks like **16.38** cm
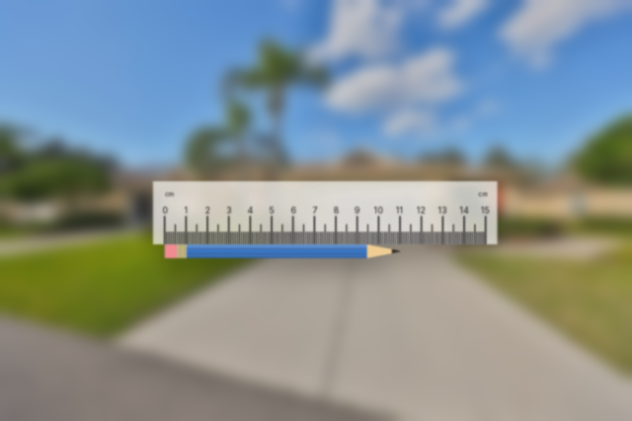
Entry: **11** cm
